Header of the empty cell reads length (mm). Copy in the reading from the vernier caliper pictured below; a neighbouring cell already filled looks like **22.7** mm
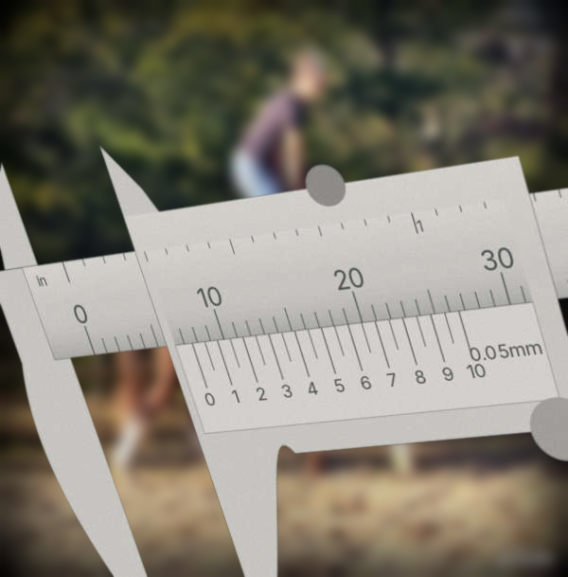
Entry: **7.6** mm
